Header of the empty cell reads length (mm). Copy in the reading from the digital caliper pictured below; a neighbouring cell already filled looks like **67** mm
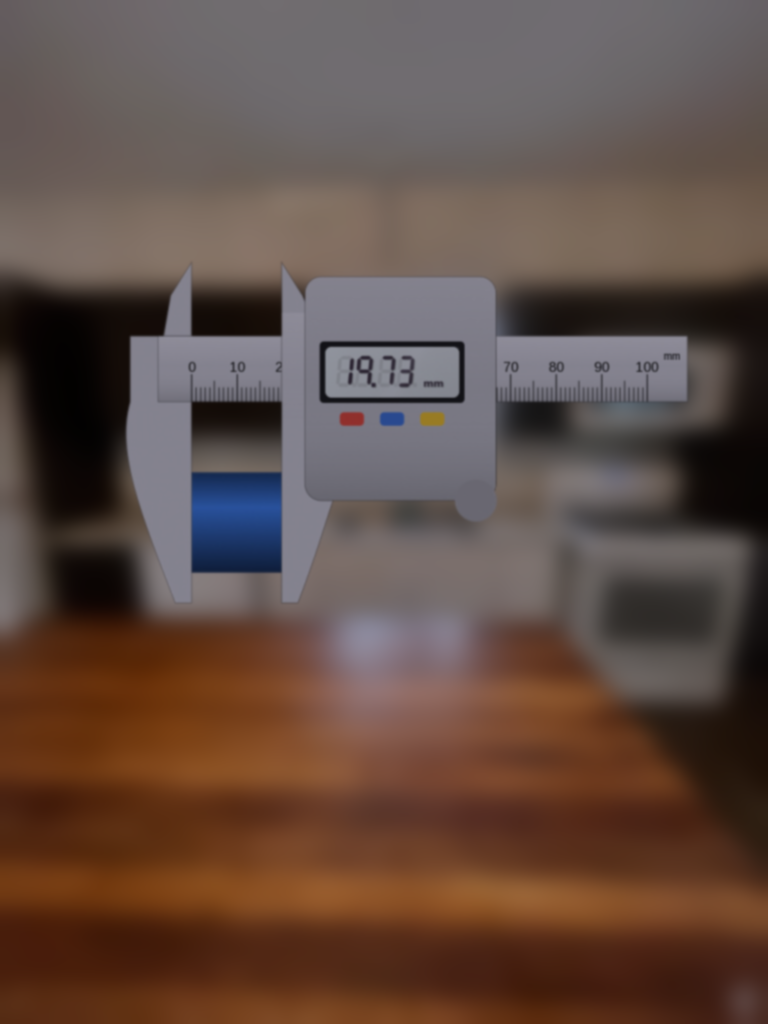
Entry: **19.73** mm
